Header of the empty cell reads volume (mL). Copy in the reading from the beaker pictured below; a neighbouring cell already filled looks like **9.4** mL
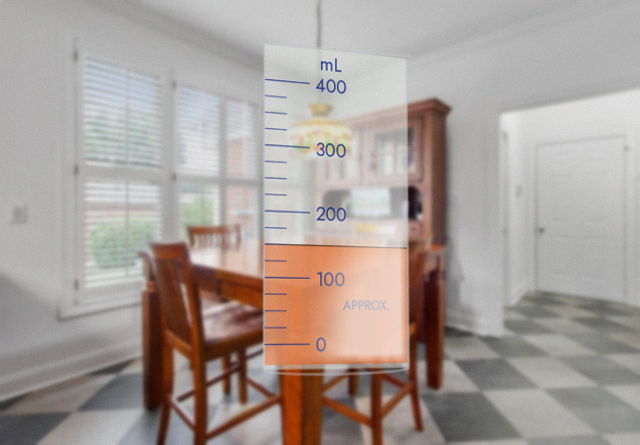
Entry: **150** mL
